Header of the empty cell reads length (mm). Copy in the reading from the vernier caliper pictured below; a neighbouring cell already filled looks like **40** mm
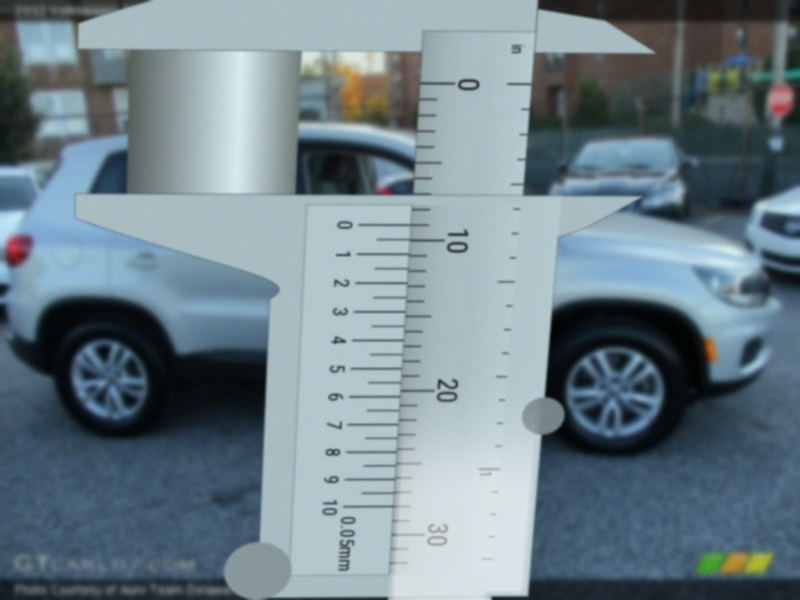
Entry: **9.0** mm
